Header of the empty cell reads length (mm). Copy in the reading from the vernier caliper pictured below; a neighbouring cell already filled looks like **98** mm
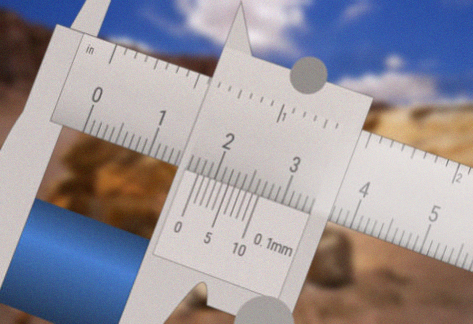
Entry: **17.6** mm
